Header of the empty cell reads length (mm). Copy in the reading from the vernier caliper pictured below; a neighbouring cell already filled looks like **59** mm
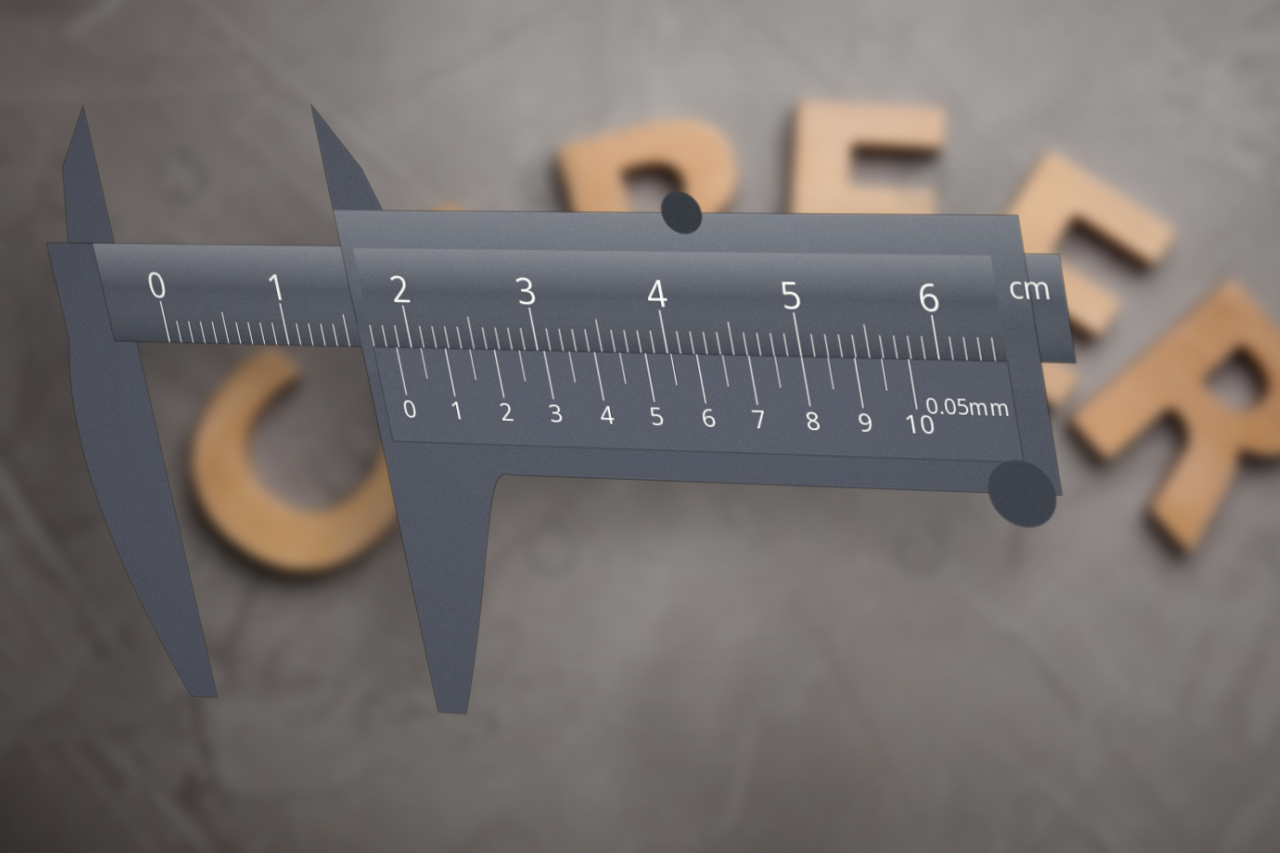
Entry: **18.8** mm
